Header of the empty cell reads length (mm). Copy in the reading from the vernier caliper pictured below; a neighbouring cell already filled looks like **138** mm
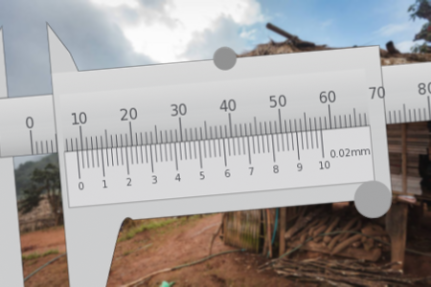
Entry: **9.0** mm
